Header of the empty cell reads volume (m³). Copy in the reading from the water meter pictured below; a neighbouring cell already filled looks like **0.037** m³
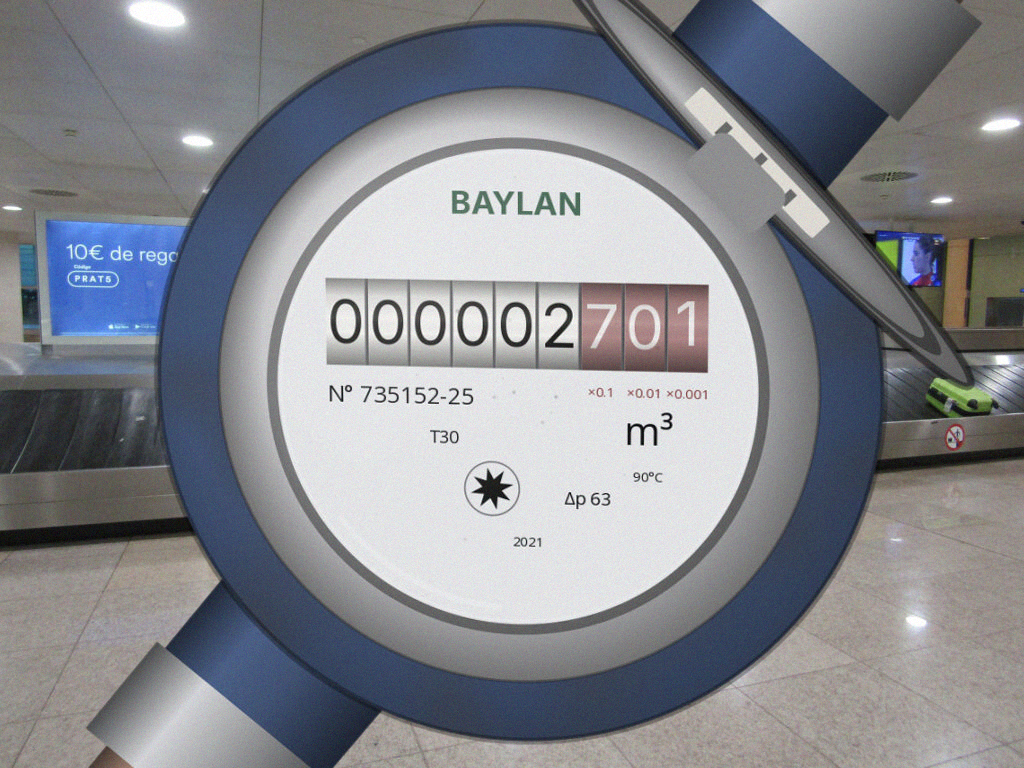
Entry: **2.701** m³
